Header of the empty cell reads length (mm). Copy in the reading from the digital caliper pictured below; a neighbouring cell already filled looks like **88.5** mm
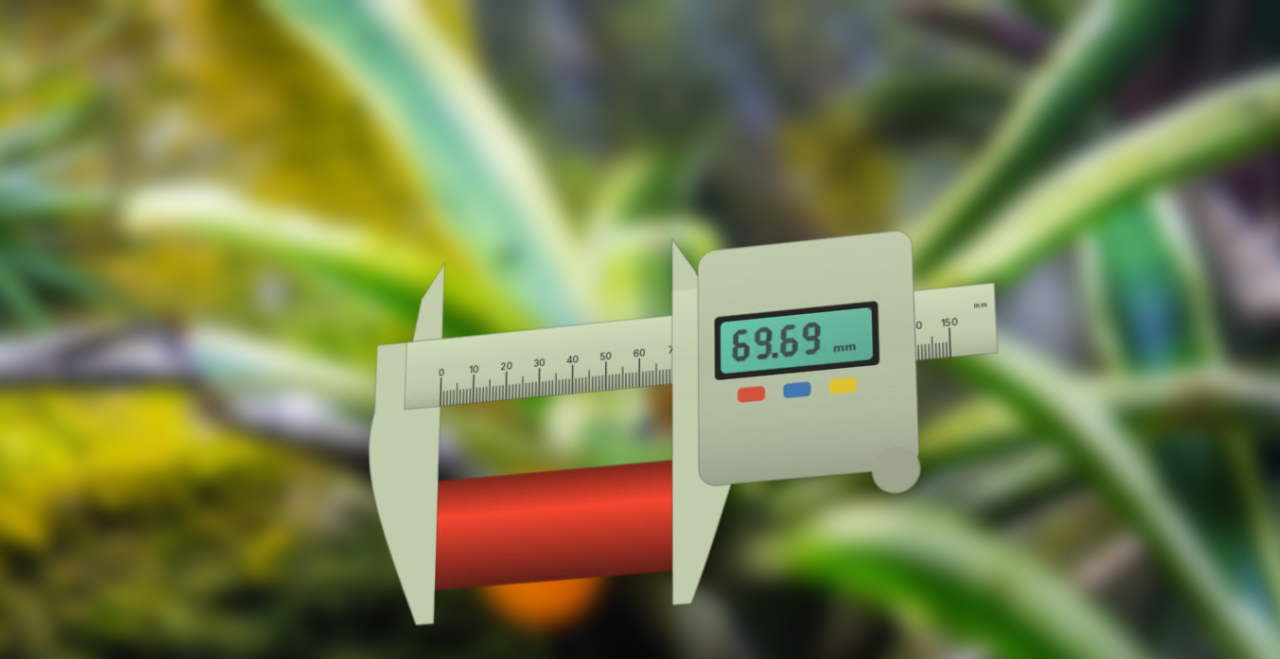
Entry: **69.69** mm
